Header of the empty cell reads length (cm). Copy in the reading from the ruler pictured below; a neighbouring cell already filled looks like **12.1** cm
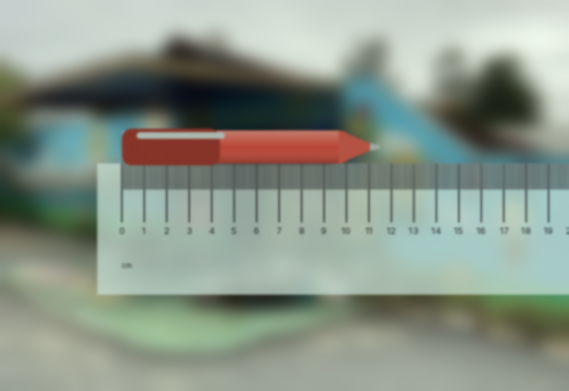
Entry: **11.5** cm
